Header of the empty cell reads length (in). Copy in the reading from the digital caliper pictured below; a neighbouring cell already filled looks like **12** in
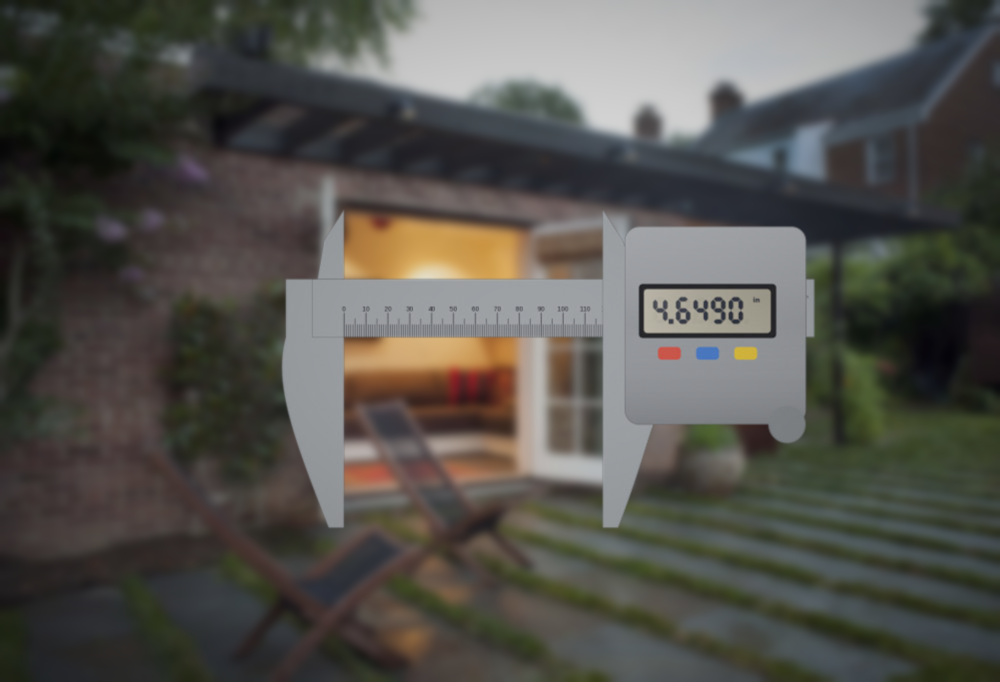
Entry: **4.6490** in
